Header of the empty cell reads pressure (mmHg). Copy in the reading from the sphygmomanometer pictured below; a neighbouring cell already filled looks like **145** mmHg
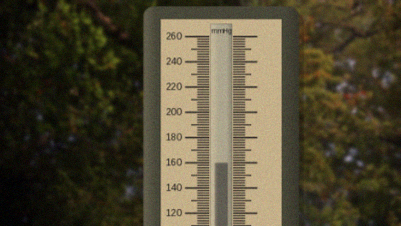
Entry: **160** mmHg
